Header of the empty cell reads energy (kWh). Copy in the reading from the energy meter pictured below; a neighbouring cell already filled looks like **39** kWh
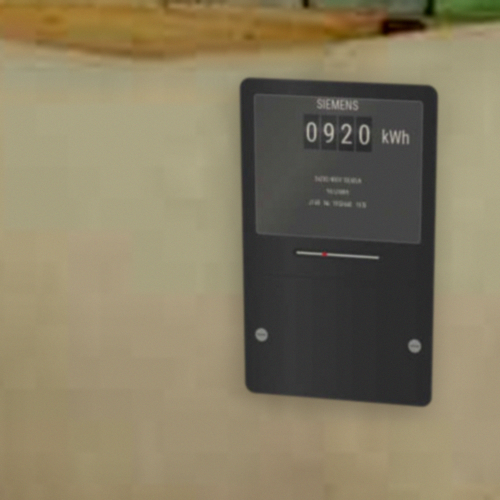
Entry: **920** kWh
